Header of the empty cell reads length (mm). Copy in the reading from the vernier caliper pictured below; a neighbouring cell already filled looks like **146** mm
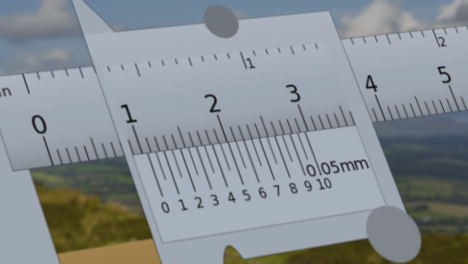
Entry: **10.6** mm
